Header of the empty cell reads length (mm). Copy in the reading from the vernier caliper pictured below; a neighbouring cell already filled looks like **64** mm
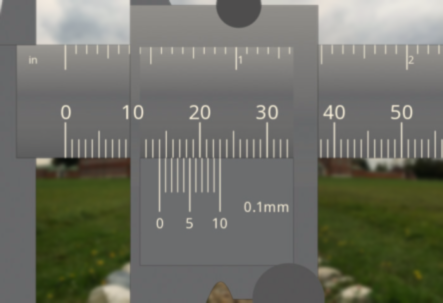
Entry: **14.0** mm
